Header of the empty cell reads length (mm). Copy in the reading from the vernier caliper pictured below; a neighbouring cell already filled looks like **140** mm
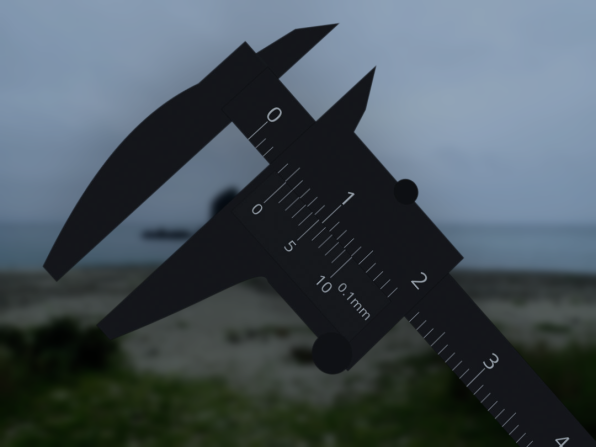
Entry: **5.1** mm
